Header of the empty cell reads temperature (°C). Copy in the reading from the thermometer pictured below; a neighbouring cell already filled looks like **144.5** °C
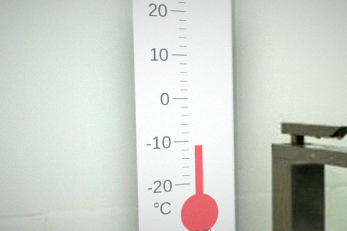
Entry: **-11** °C
